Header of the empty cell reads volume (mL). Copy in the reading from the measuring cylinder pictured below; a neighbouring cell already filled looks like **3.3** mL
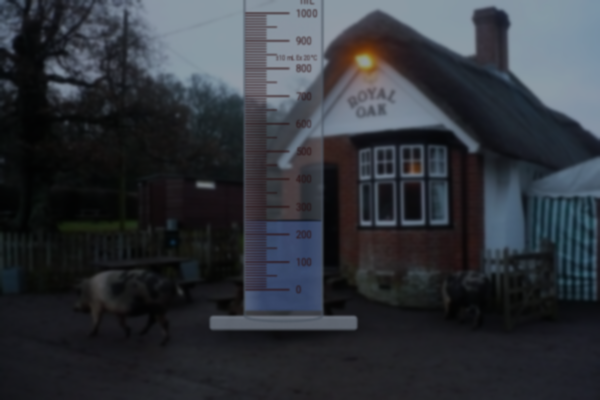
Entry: **250** mL
